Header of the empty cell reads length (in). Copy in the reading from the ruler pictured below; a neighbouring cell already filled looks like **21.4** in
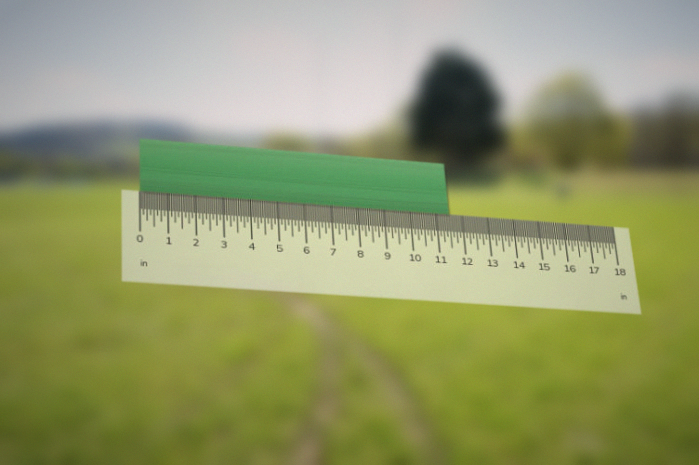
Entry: **11.5** in
